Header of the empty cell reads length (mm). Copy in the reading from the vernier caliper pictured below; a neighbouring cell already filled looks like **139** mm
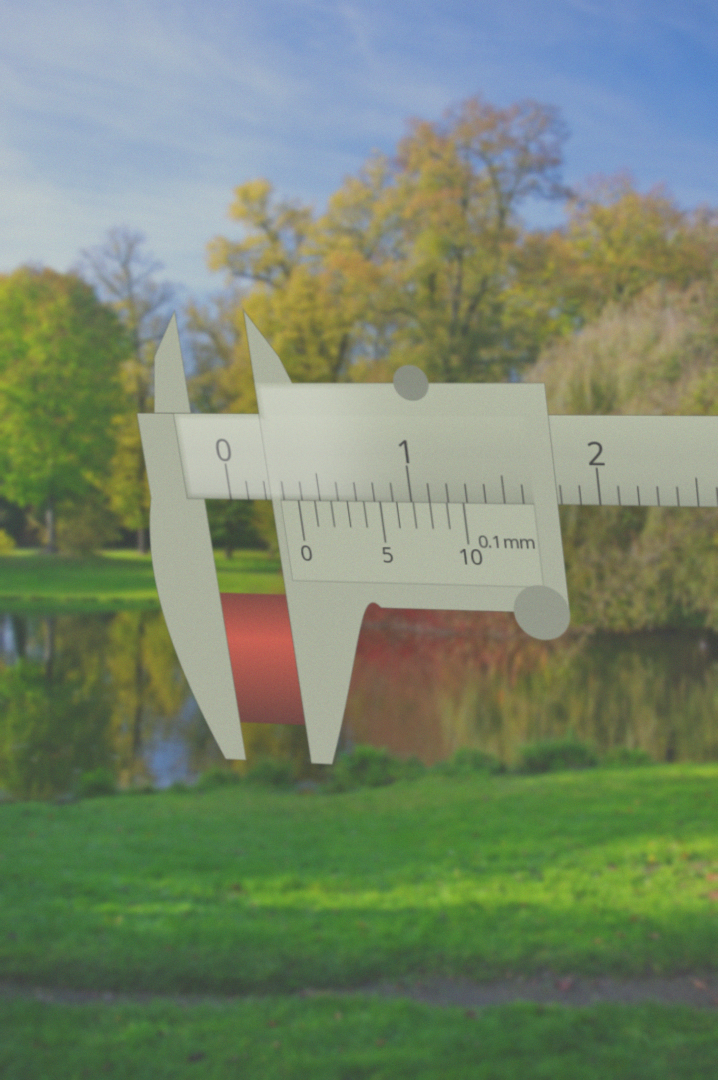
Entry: **3.8** mm
